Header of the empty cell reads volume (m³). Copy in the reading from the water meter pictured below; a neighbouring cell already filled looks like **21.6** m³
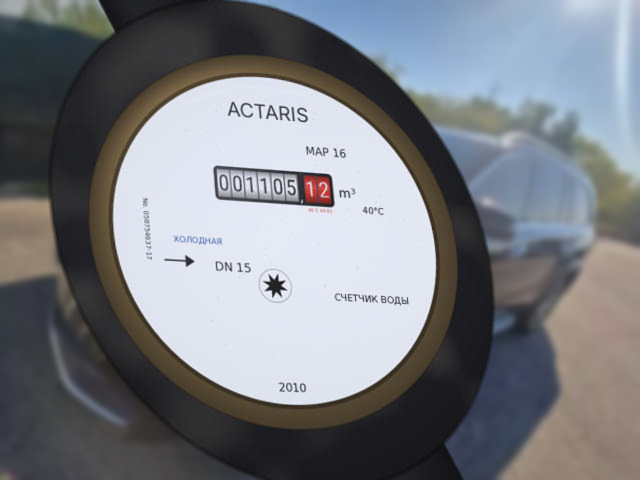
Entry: **1105.12** m³
